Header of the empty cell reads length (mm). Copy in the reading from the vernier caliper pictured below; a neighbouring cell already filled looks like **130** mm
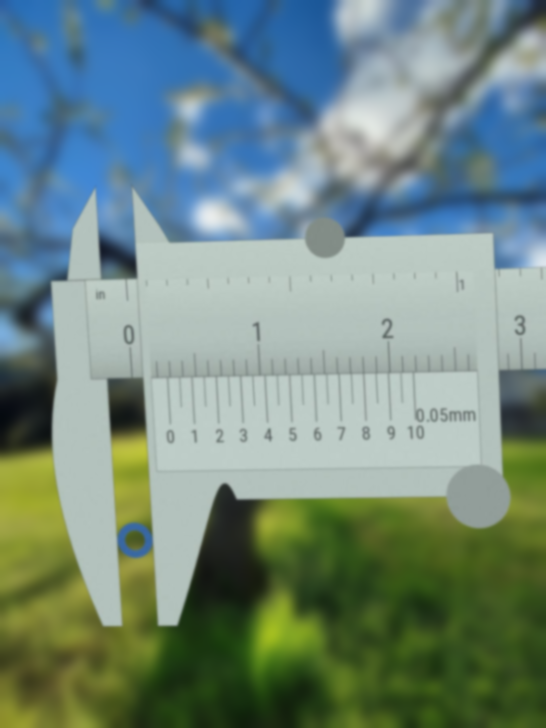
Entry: **2.8** mm
